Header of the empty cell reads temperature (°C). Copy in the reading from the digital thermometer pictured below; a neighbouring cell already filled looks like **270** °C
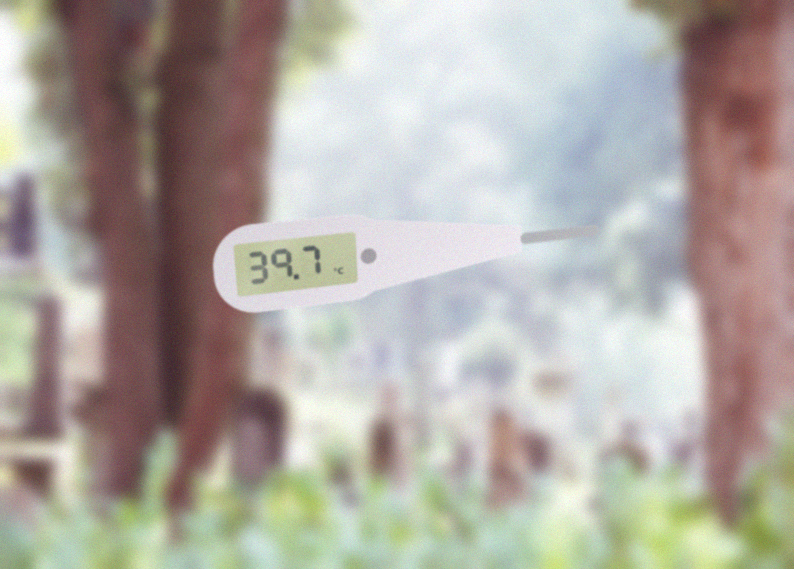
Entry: **39.7** °C
